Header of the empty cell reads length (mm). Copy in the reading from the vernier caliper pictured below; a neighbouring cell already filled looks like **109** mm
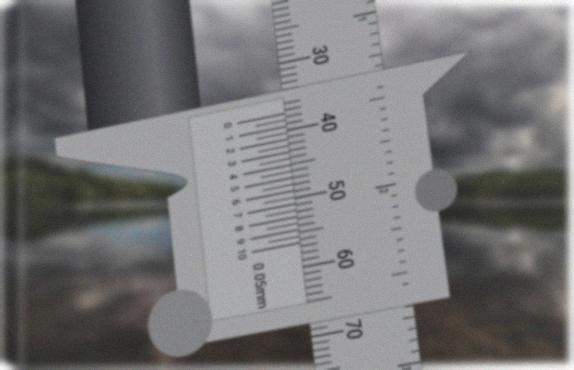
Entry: **37.5** mm
